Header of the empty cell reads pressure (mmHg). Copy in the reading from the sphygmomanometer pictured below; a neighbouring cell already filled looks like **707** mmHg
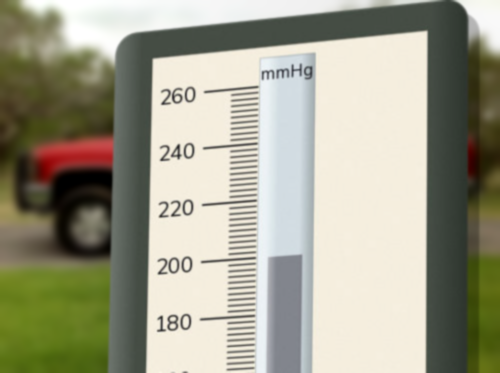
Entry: **200** mmHg
